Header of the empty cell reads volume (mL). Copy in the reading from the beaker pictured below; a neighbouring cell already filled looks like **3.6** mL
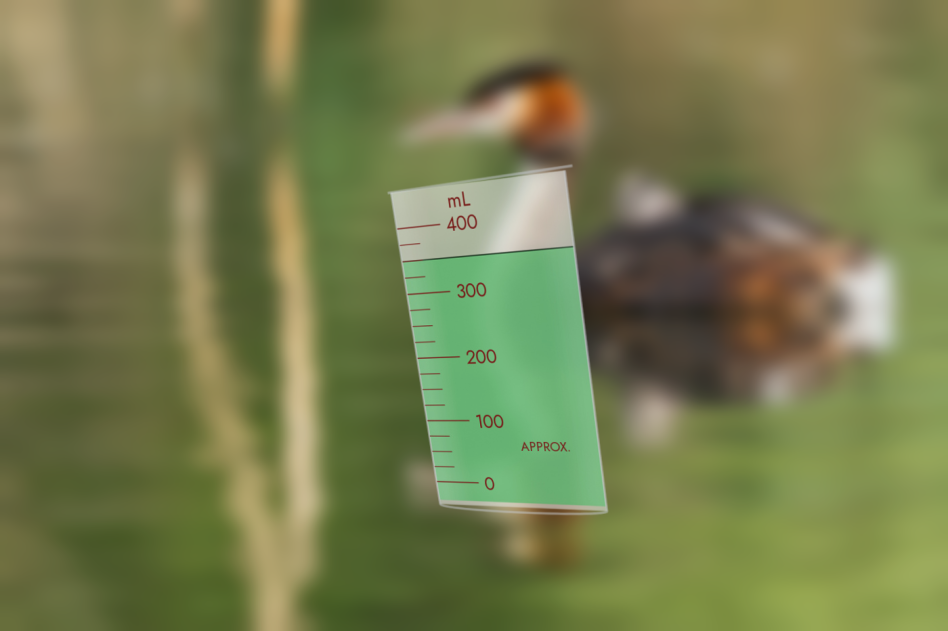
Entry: **350** mL
